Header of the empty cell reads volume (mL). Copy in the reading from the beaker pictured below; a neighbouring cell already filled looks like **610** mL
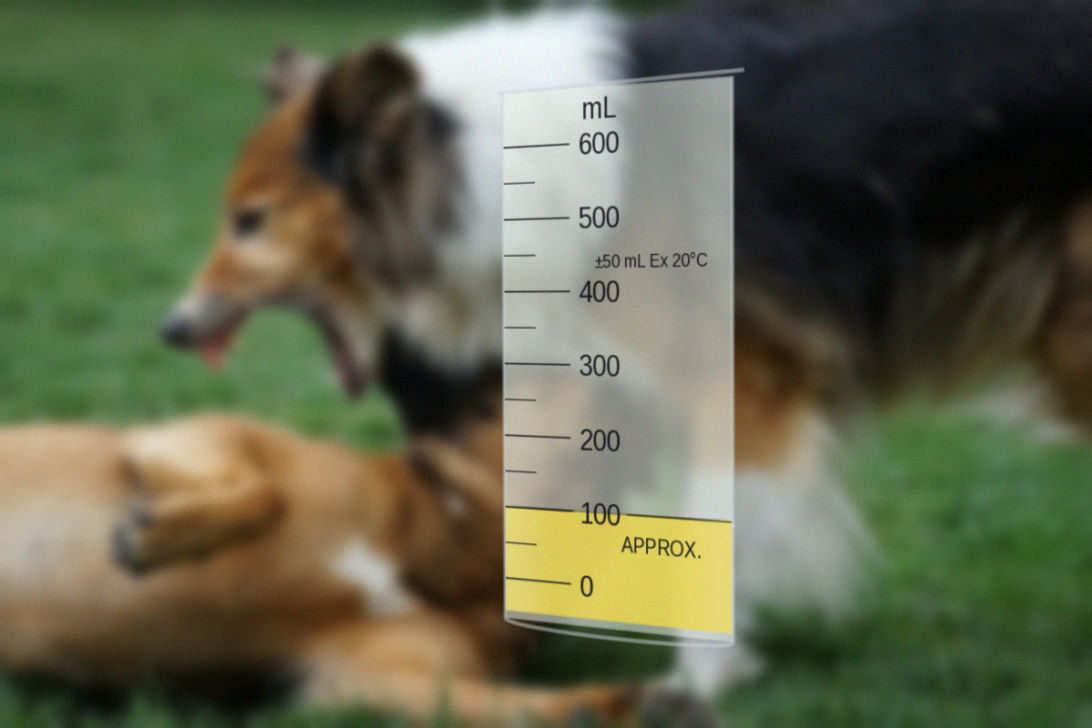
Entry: **100** mL
